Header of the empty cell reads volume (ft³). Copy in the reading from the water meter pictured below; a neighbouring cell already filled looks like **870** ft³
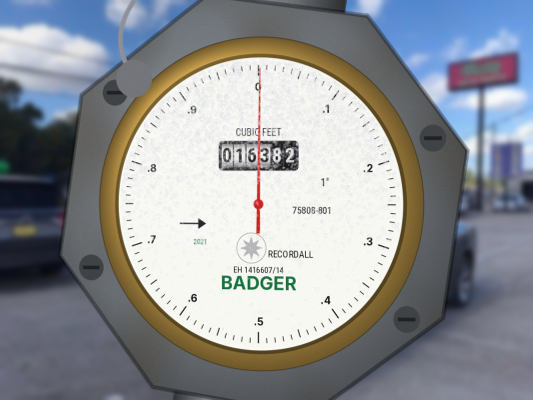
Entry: **16382.00** ft³
